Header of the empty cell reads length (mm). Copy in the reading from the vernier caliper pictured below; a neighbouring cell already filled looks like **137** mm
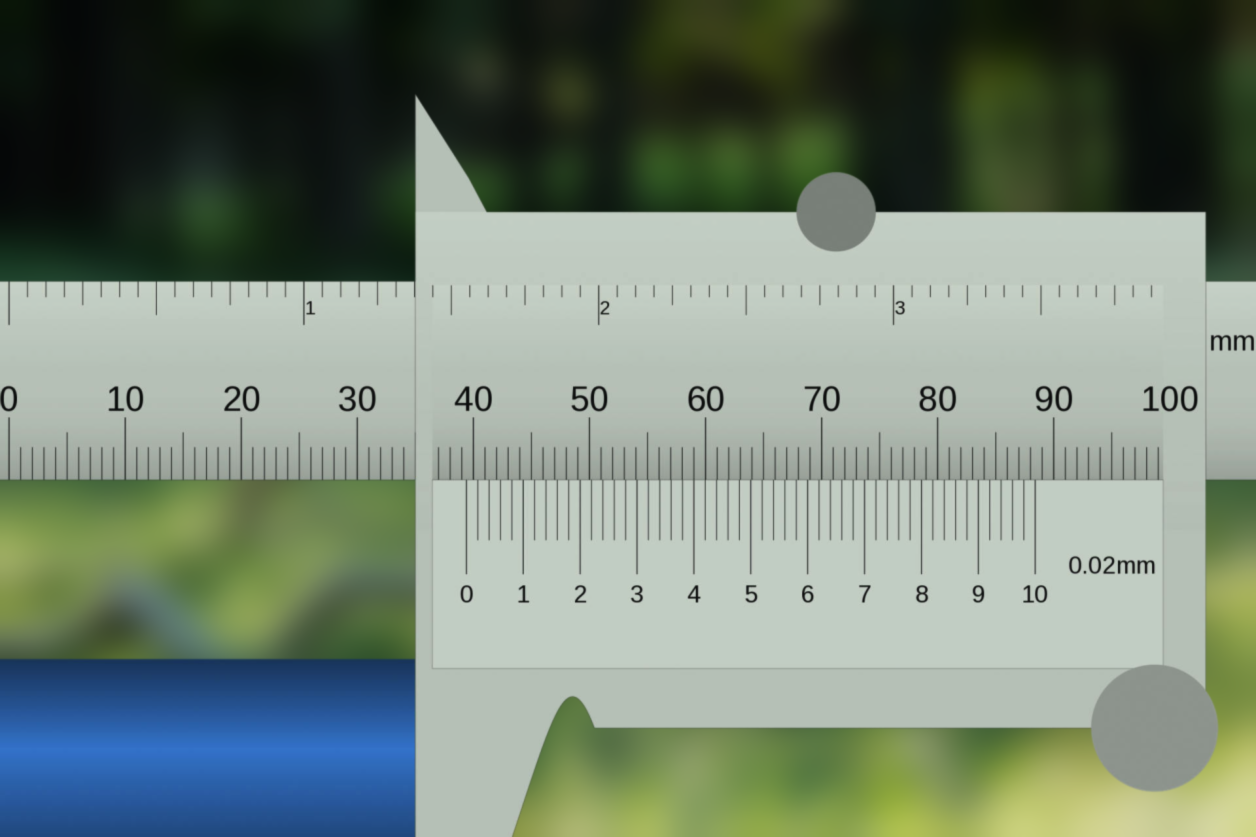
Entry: **39.4** mm
